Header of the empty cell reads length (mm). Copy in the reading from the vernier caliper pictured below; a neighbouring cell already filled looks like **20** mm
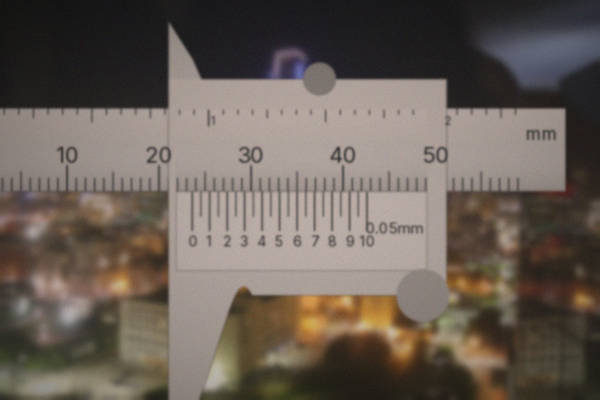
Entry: **23.6** mm
